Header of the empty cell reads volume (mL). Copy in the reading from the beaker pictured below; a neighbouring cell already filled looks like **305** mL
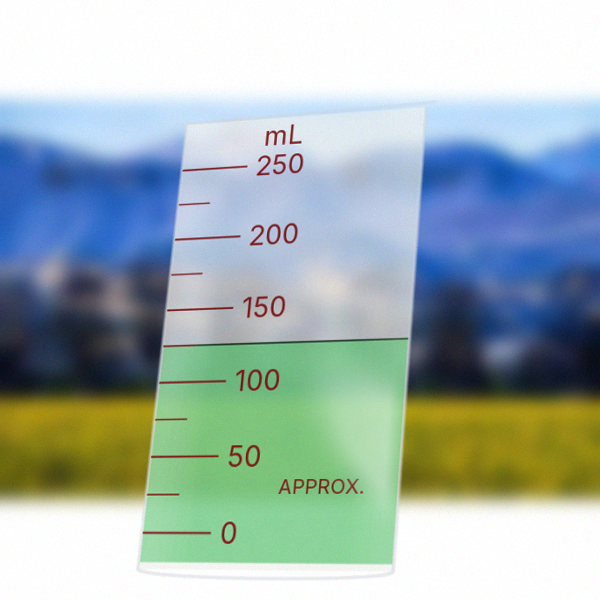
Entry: **125** mL
